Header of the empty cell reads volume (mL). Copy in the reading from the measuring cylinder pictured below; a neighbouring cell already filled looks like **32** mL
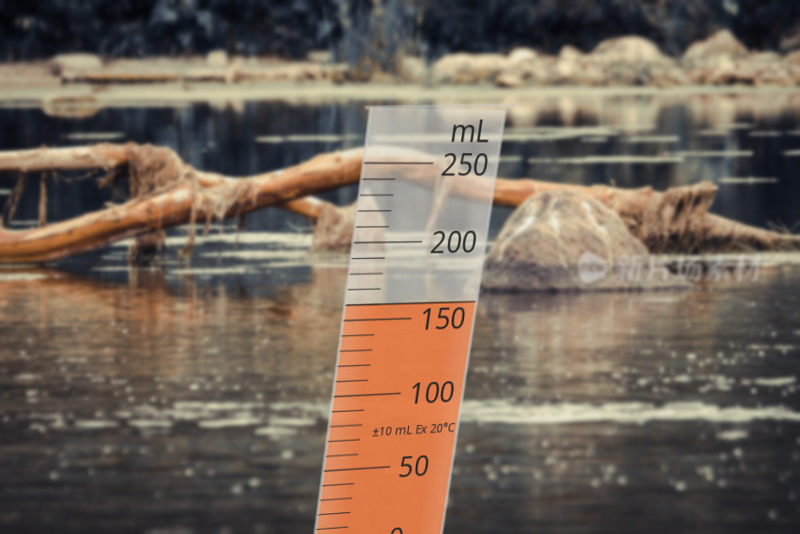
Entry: **160** mL
